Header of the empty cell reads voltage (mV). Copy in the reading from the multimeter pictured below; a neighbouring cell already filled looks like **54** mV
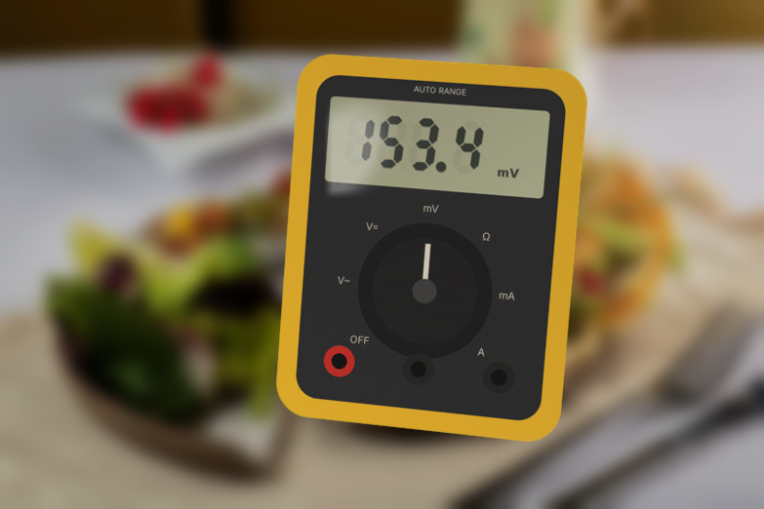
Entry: **153.4** mV
